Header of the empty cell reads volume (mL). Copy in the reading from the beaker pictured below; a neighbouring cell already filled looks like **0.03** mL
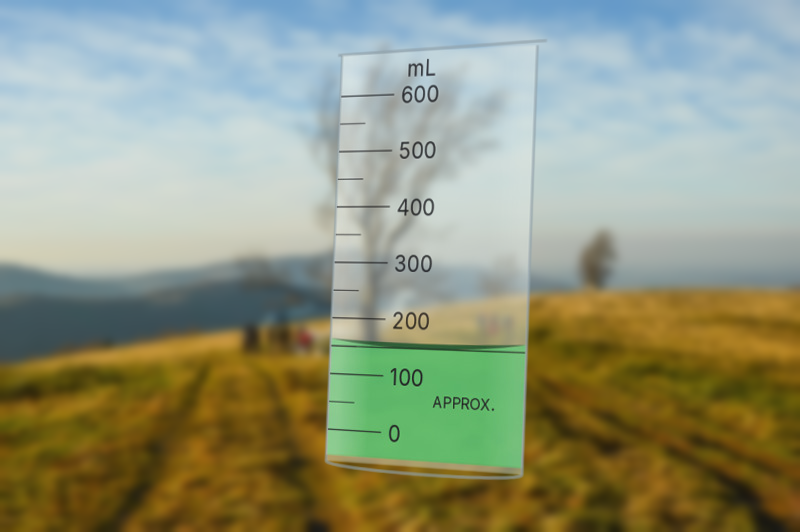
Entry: **150** mL
